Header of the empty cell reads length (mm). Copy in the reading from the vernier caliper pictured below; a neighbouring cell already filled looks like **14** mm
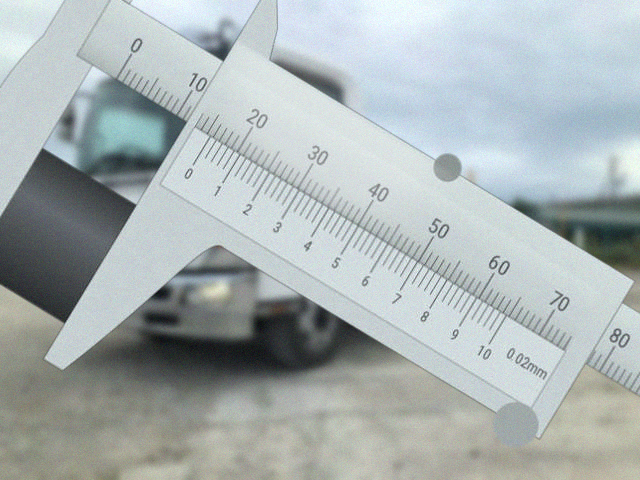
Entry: **15.6** mm
